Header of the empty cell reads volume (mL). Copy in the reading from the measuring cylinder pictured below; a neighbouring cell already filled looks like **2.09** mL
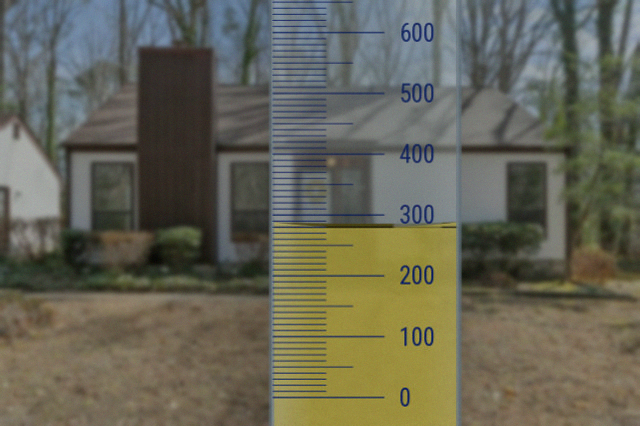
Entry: **280** mL
